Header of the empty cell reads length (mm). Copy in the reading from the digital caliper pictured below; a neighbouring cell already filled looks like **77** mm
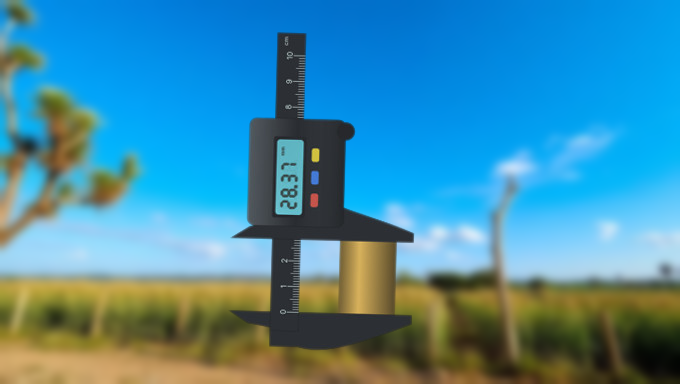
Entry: **28.37** mm
